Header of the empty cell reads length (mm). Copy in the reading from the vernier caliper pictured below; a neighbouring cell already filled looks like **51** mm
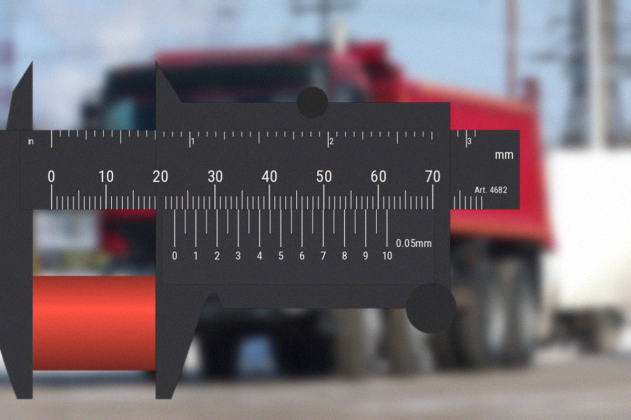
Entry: **22.6** mm
